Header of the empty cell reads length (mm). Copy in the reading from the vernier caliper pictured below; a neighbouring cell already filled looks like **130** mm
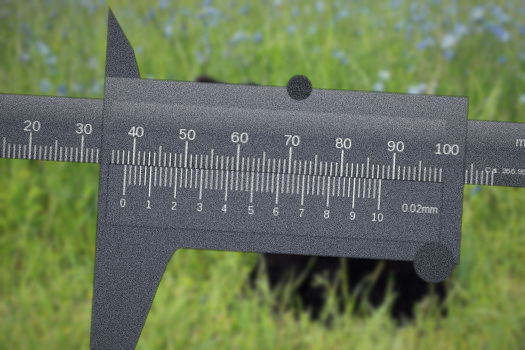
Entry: **38.5** mm
